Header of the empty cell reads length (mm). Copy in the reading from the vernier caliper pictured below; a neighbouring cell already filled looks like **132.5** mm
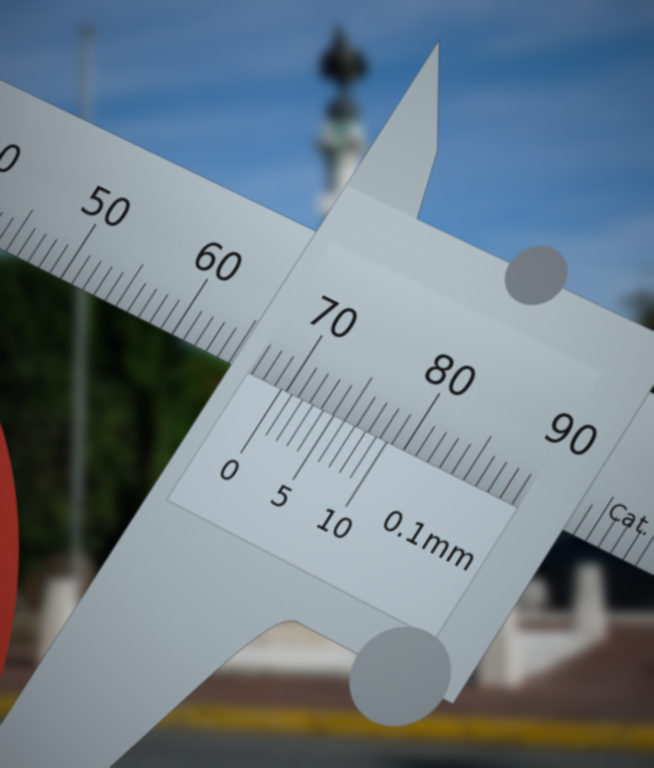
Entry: **69.6** mm
